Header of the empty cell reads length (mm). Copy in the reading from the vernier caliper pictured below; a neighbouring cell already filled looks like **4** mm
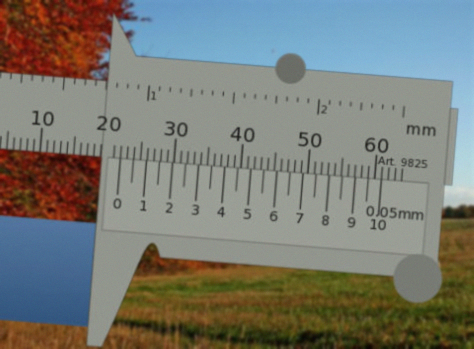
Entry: **22.0** mm
